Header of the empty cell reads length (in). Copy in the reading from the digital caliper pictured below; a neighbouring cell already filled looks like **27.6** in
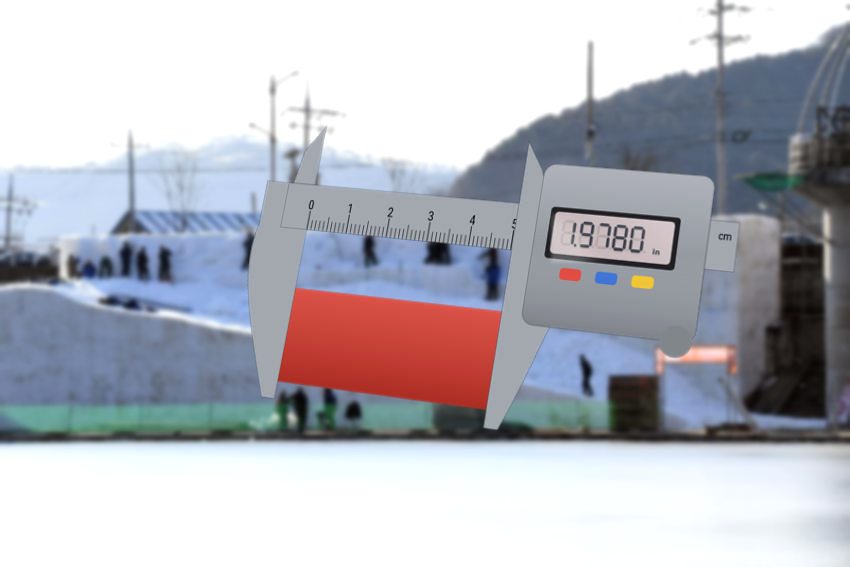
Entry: **1.9780** in
